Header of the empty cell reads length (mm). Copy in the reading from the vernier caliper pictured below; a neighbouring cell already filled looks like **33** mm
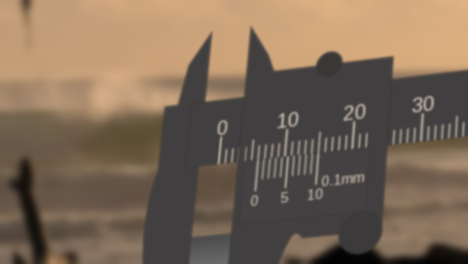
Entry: **6.0** mm
